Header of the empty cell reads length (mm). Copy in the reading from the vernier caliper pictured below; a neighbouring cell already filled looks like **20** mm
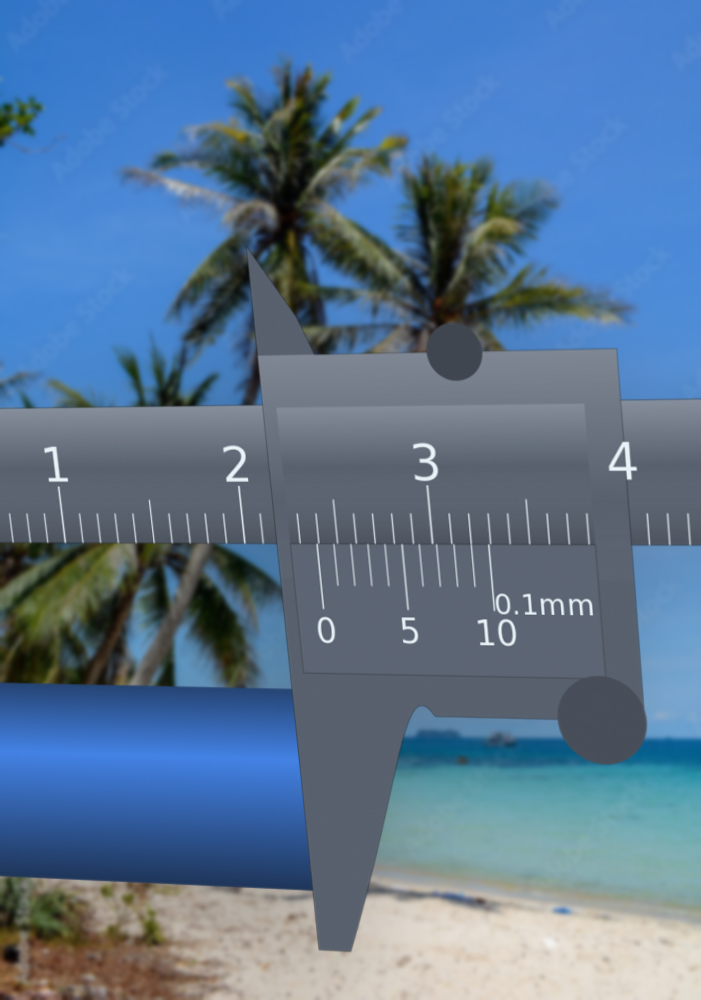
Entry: **23.9** mm
